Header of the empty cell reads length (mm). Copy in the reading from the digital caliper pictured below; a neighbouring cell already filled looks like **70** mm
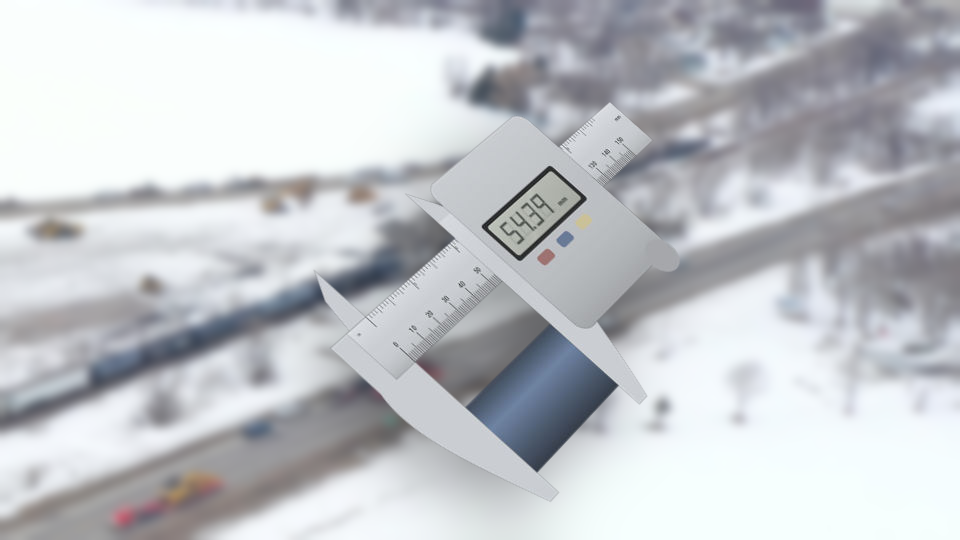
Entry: **54.39** mm
